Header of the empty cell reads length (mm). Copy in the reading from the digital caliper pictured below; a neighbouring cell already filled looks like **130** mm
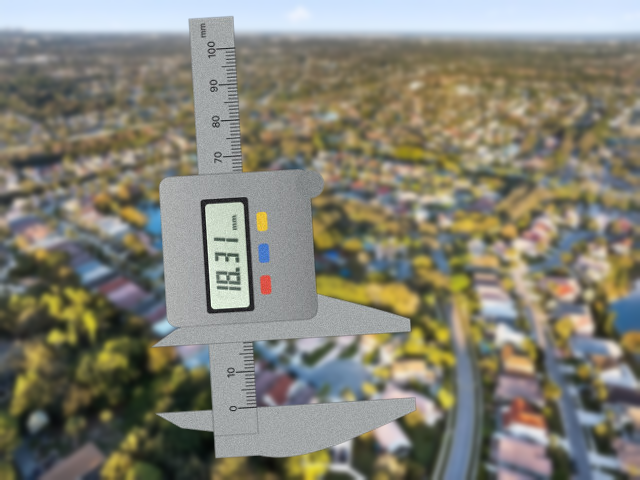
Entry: **18.31** mm
